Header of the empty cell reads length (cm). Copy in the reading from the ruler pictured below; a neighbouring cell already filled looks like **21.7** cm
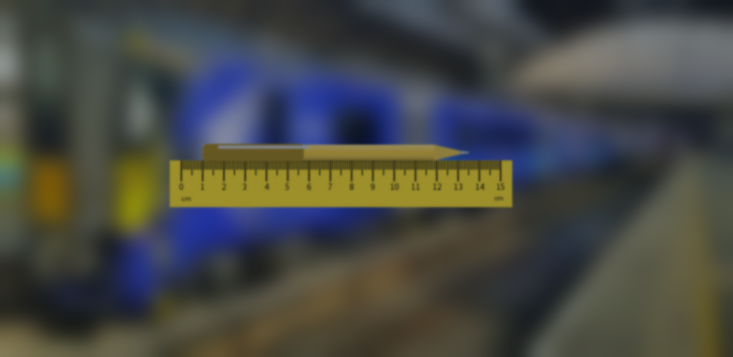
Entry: **12.5** cm
